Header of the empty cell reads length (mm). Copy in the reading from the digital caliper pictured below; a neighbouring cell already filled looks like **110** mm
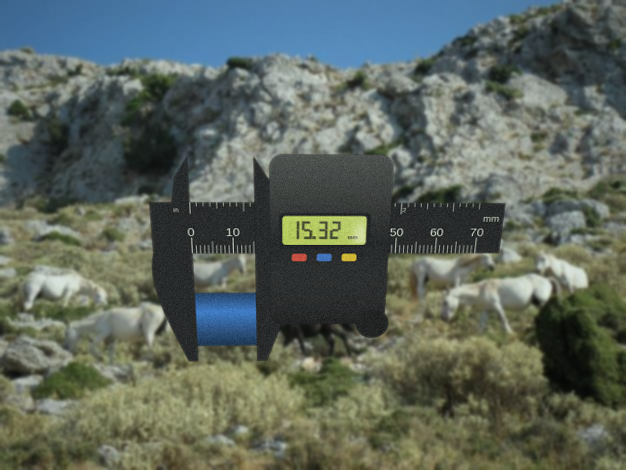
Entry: **15.32** mm
